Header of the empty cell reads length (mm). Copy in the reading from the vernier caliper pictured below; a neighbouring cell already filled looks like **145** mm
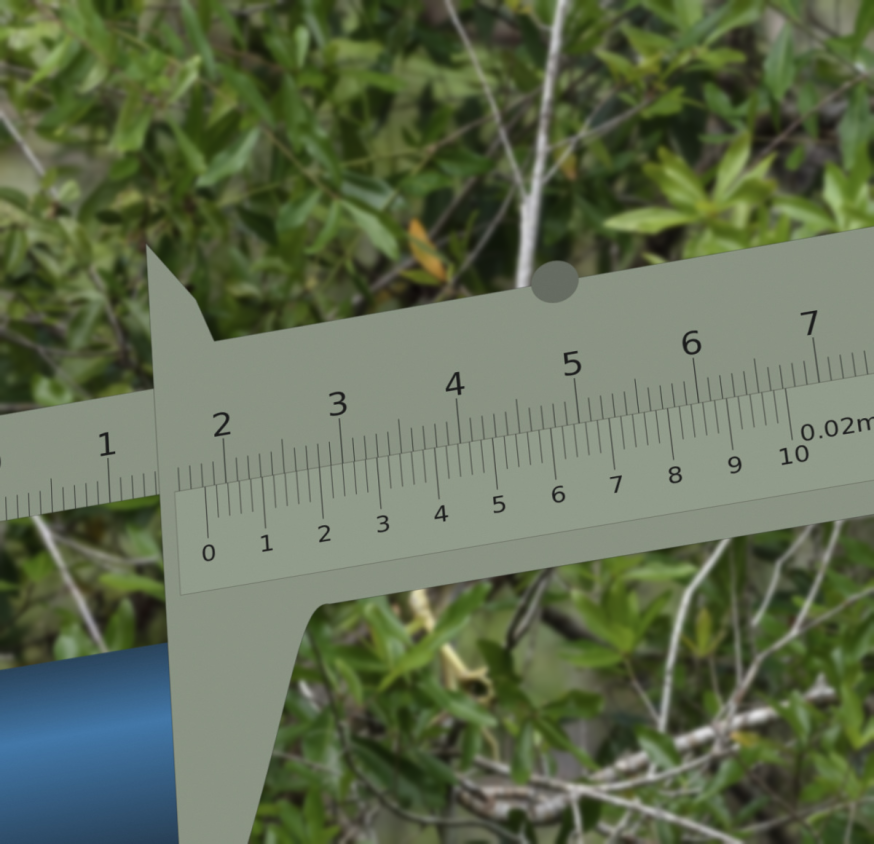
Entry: **18.2** mm
